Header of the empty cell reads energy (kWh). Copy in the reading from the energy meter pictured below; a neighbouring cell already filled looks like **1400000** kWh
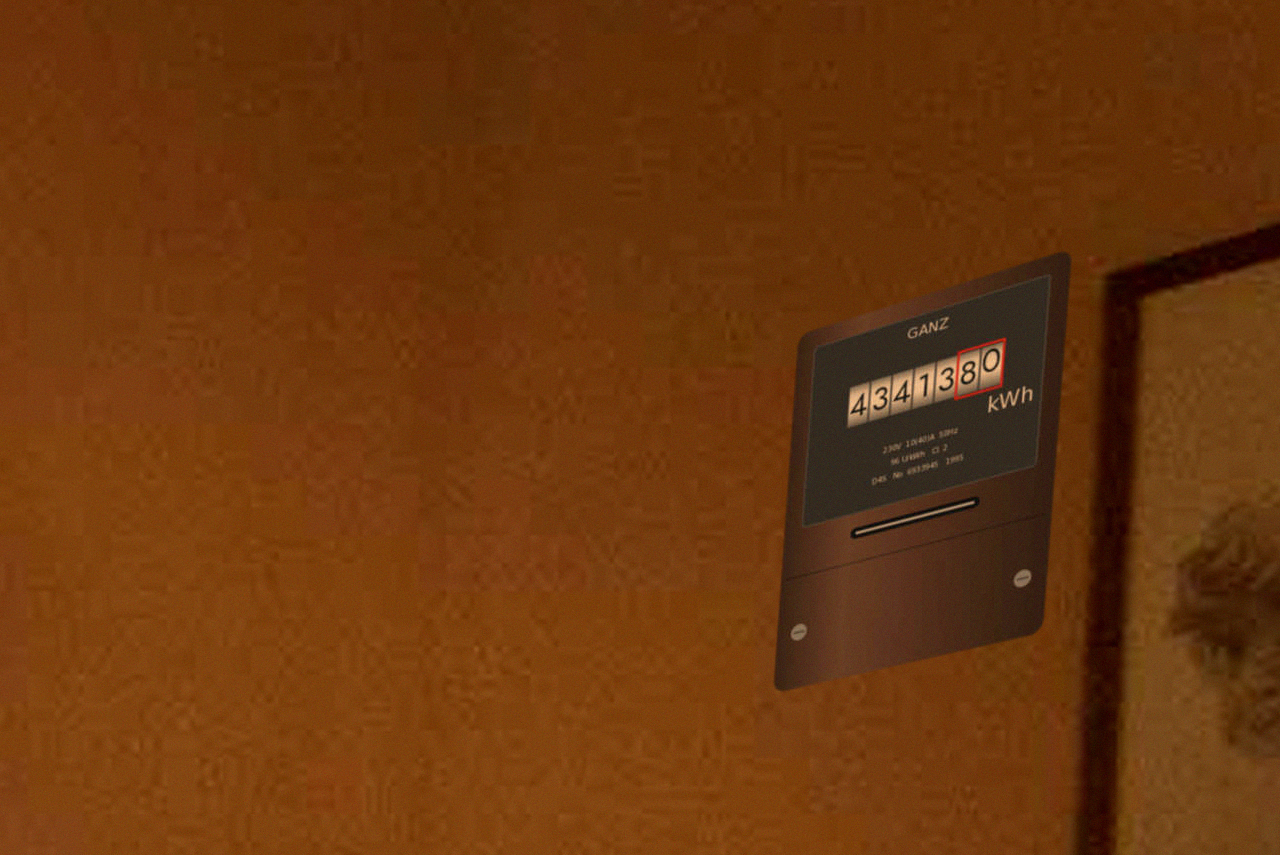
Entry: **43413.80** kWh
